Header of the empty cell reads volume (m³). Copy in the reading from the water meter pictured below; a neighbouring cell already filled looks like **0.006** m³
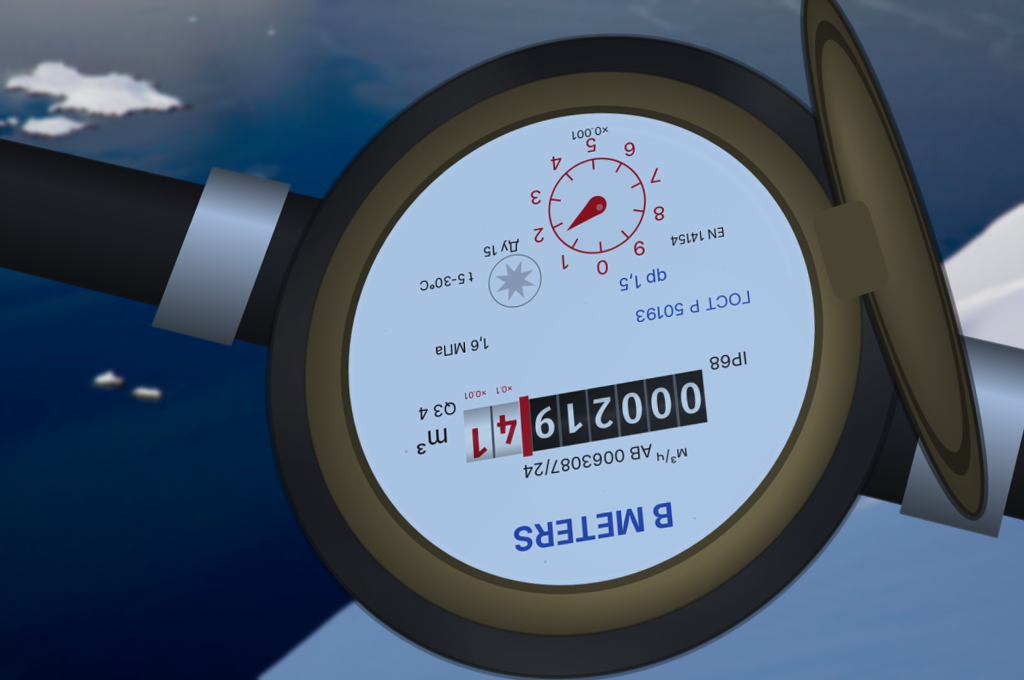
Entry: **219.411** m³
